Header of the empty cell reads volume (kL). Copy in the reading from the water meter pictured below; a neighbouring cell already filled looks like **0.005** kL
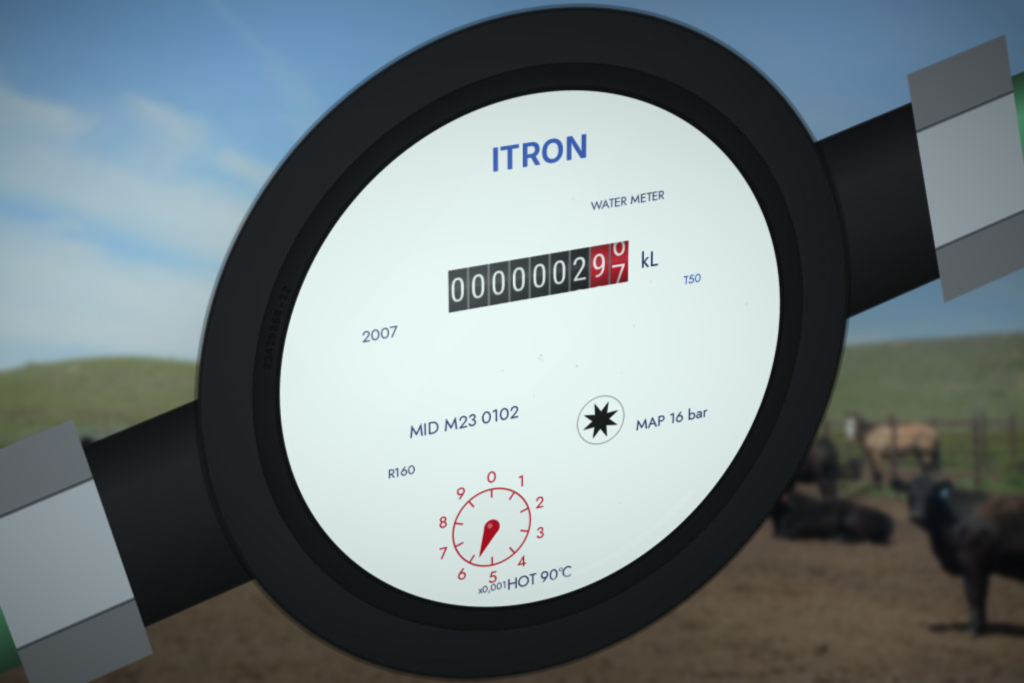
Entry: **2.965** kL
